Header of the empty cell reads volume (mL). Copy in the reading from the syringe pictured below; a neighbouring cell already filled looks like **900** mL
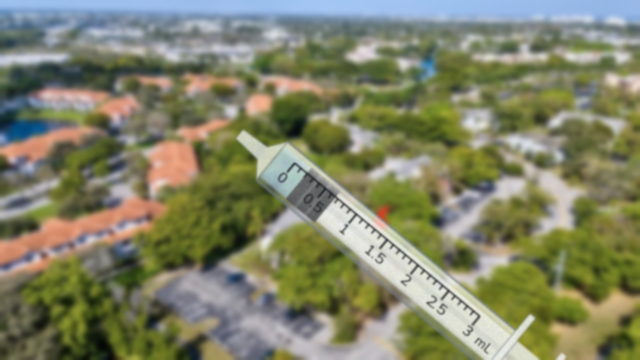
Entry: **0.2** mL
